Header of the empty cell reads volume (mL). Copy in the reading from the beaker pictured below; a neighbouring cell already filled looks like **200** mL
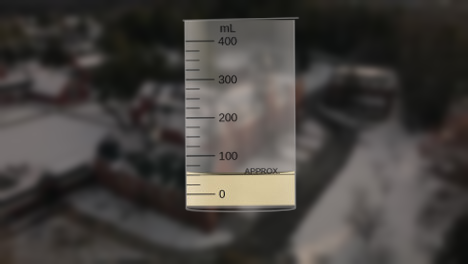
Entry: **50** mL
